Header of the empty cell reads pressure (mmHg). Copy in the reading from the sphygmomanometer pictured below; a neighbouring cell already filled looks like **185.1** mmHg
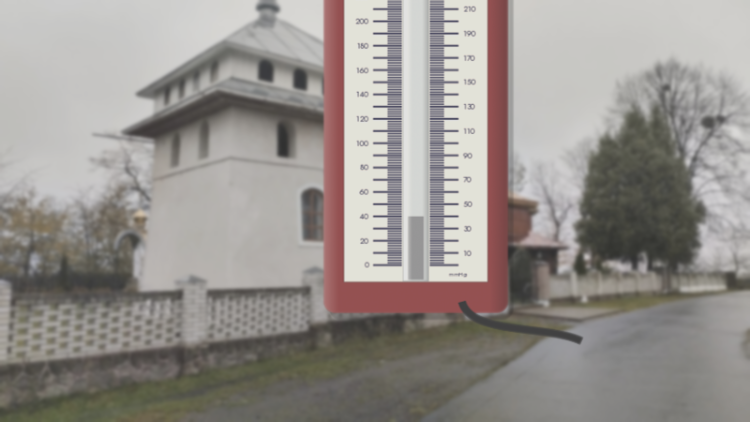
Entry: **40** mmHg
